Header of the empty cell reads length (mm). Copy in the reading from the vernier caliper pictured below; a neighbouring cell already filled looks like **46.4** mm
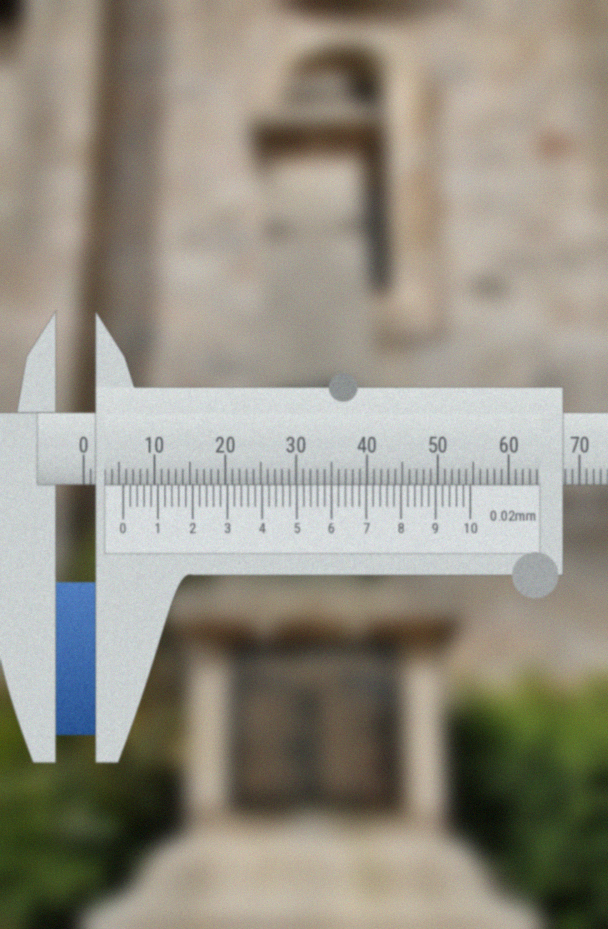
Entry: **5.6** mm
